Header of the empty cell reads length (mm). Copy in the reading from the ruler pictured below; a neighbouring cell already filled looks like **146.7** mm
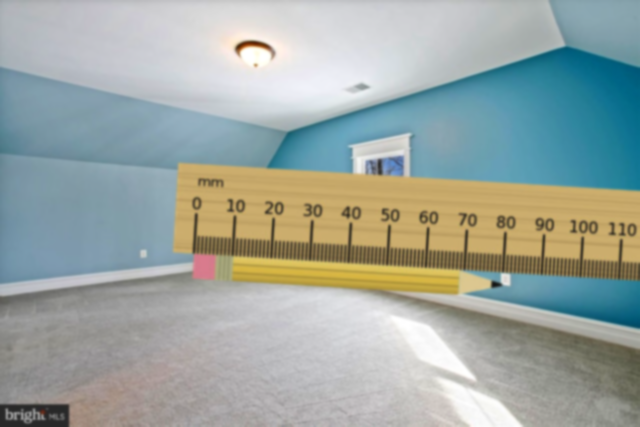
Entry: **80** mm
